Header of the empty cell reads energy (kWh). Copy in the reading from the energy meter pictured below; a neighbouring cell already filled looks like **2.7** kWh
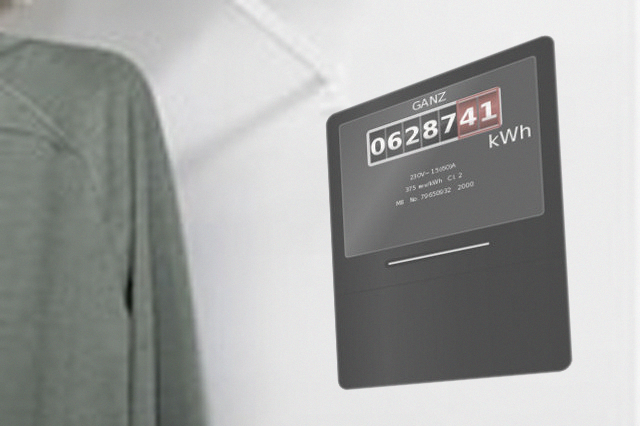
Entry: **6287.41** kWh
